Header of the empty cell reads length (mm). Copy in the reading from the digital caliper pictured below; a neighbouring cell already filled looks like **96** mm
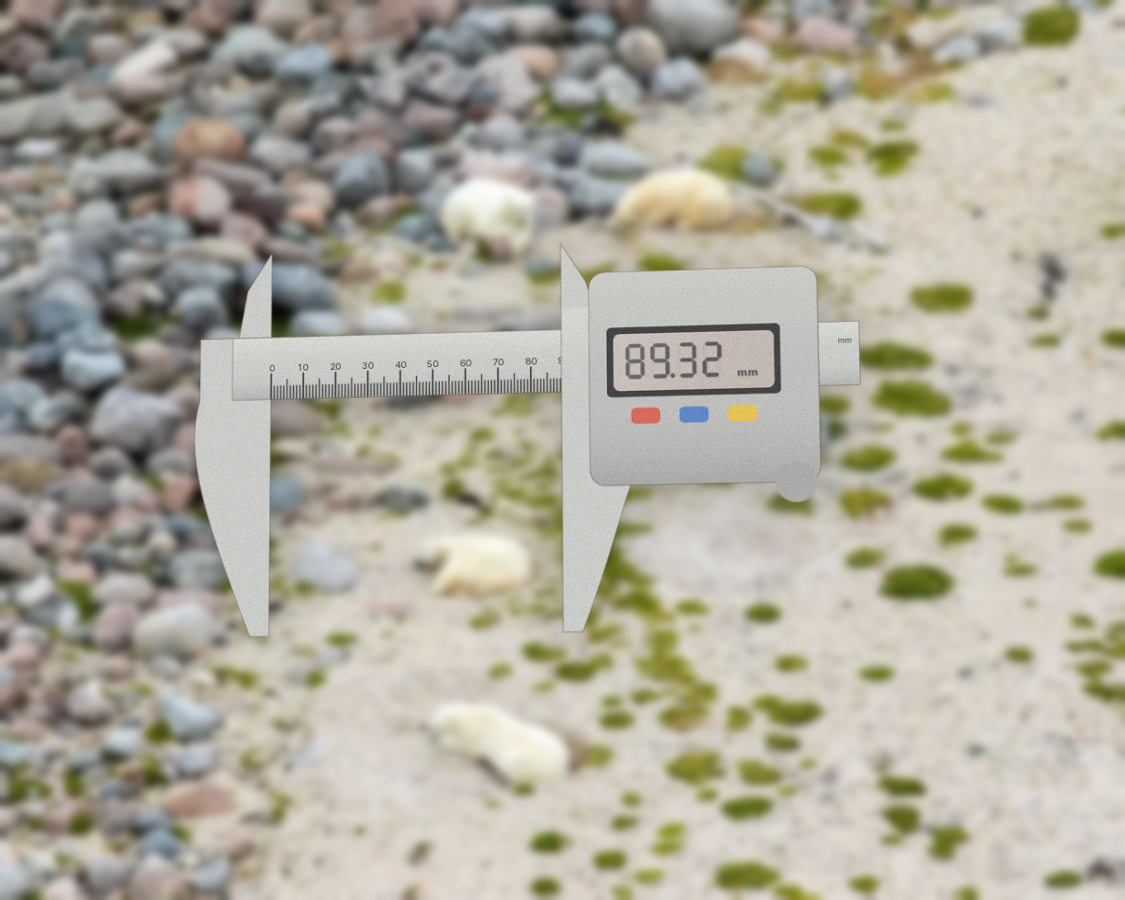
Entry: **89.32** mm
